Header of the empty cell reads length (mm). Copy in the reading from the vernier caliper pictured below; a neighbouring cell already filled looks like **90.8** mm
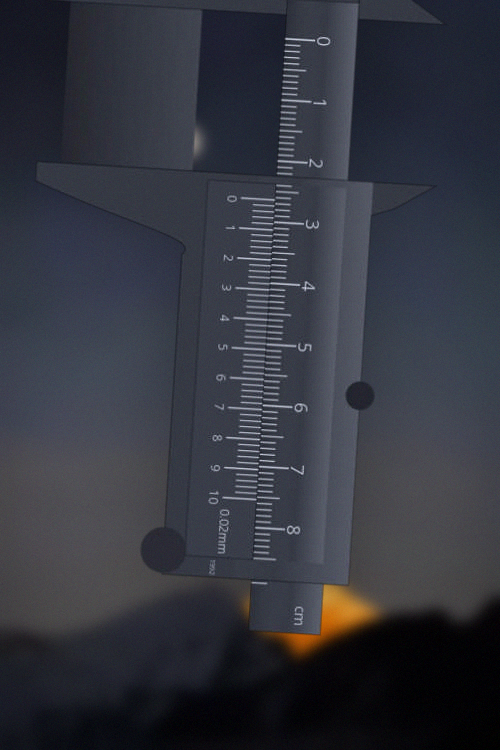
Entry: **26.4** mm
